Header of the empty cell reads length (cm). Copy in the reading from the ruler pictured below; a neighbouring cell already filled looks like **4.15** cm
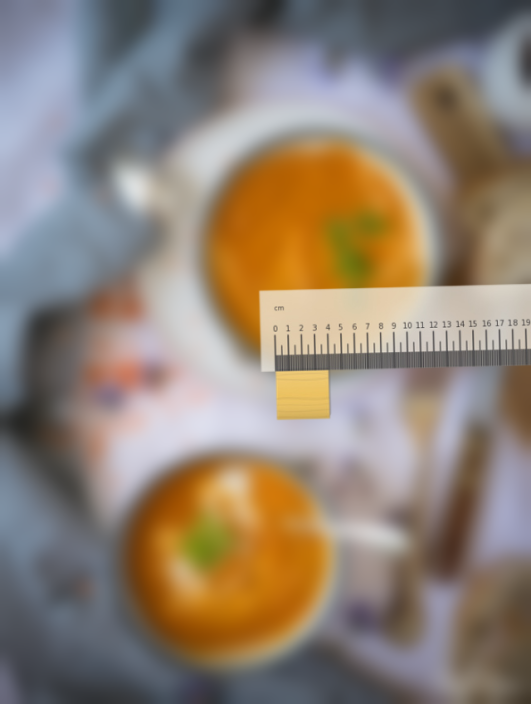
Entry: **4** cm
